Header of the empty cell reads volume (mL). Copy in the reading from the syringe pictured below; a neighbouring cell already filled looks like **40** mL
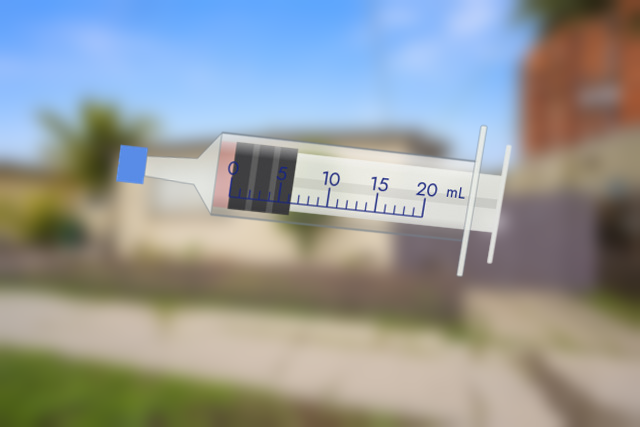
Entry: **0** mL
